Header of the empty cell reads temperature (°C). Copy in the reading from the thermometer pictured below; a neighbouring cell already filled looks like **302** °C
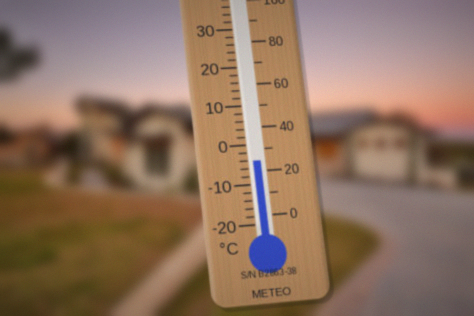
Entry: **-4** °C
